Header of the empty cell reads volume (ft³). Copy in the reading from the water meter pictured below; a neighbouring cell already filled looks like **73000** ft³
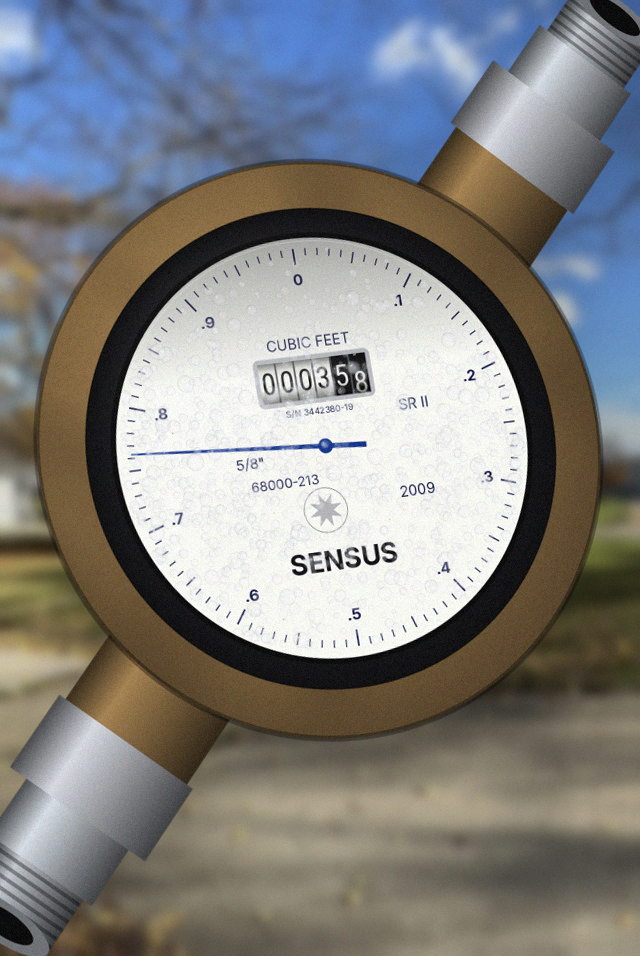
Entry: **357.76** ft³
